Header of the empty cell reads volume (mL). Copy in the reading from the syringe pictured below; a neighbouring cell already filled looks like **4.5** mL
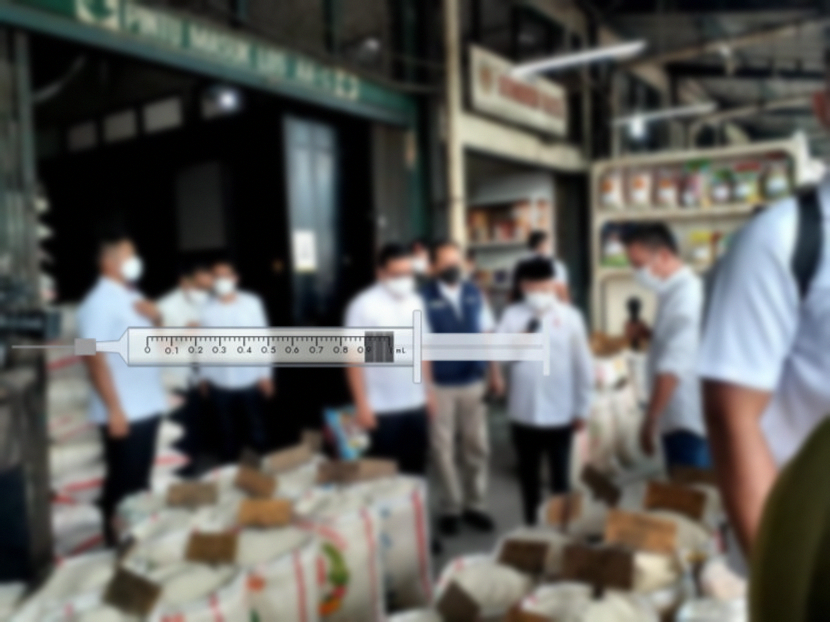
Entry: **0.9** mL
